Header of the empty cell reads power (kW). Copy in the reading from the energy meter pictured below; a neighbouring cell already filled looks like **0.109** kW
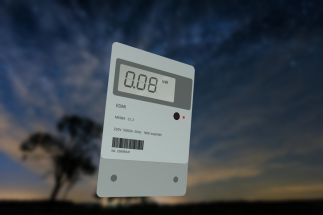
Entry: **0.08** kW
